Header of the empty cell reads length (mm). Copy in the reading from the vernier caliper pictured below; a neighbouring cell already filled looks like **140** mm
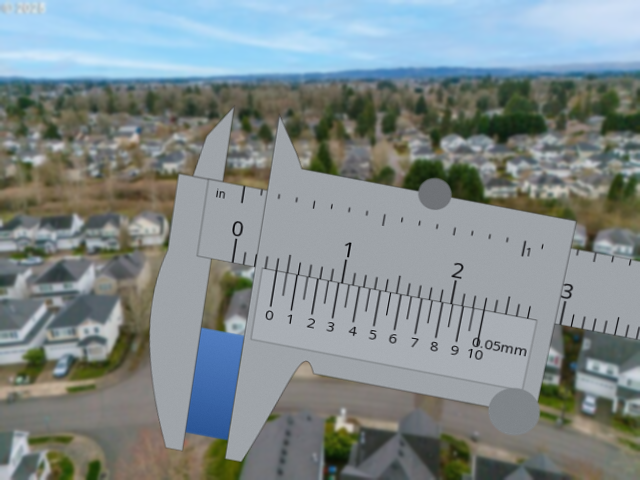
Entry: **4.0** mm
